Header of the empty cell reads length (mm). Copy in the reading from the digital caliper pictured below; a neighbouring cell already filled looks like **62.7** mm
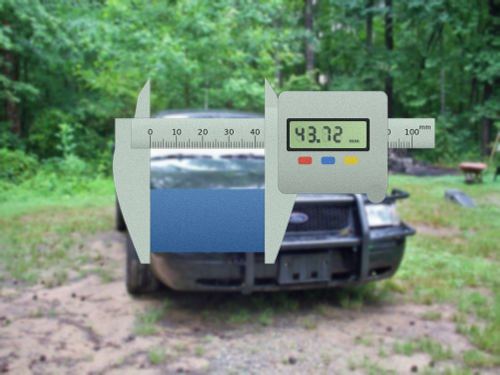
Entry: **43.72** mm
